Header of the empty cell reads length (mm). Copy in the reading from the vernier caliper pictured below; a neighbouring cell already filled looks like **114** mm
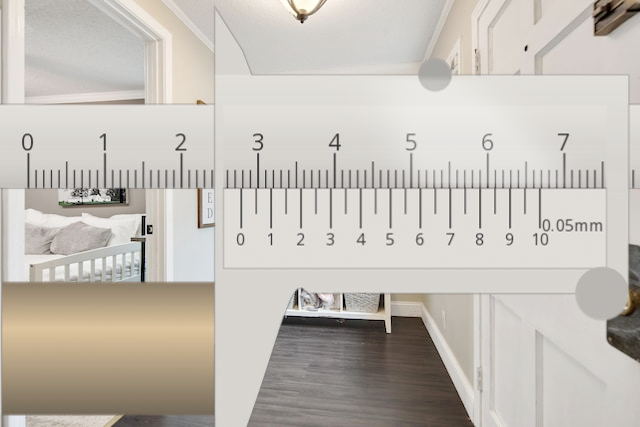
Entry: **27.8** mm
